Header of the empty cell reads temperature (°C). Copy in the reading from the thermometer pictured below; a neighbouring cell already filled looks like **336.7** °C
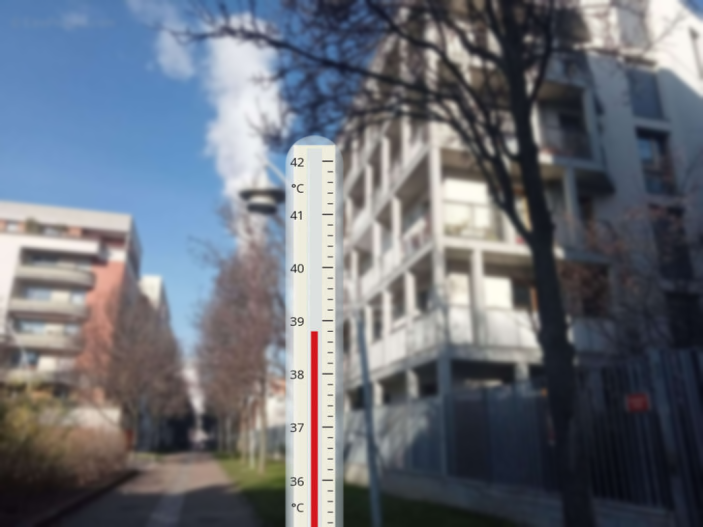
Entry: **38.8** °C
